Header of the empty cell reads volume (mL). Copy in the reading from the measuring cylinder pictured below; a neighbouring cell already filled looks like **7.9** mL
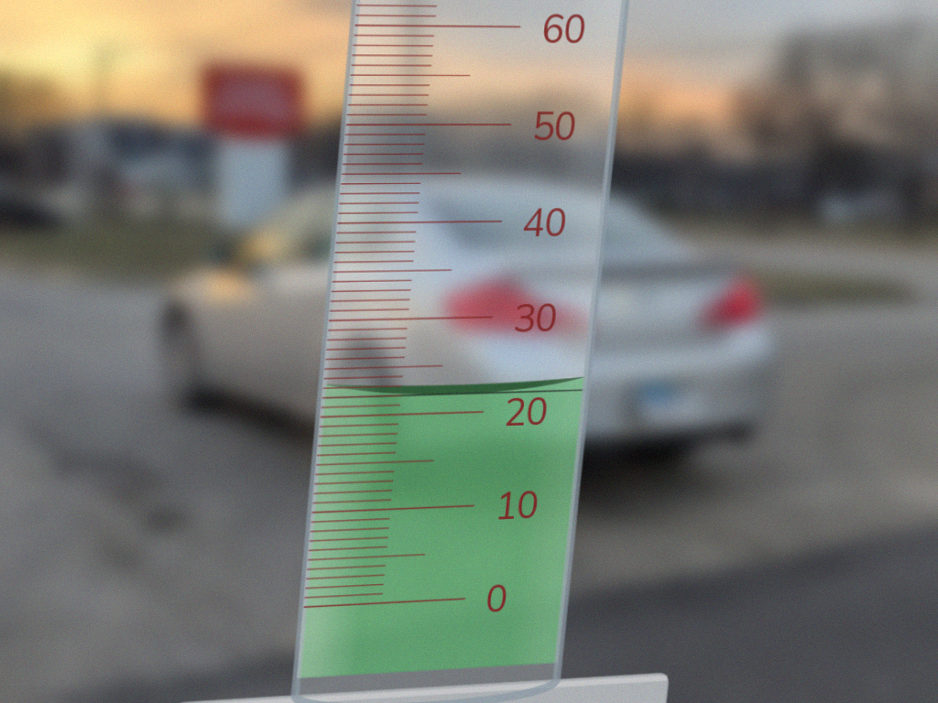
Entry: **22** mL
